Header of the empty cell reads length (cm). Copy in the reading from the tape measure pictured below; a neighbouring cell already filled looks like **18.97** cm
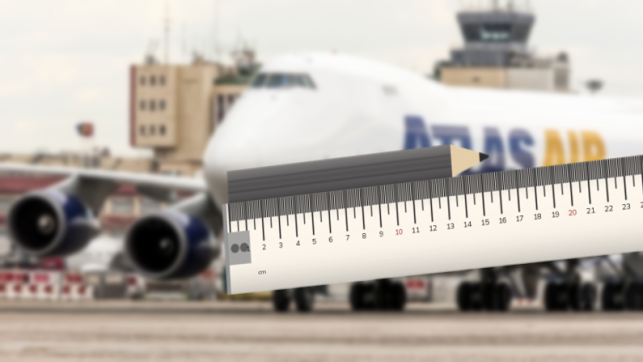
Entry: **15.5** cm
